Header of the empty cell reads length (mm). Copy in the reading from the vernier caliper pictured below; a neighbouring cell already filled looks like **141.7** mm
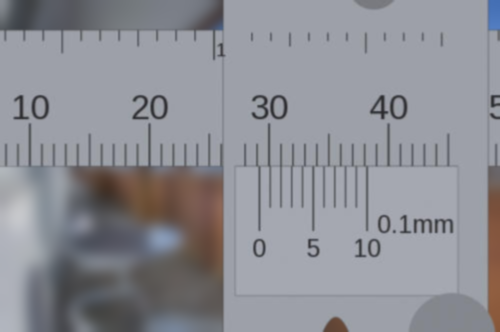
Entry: **29.2** mm
